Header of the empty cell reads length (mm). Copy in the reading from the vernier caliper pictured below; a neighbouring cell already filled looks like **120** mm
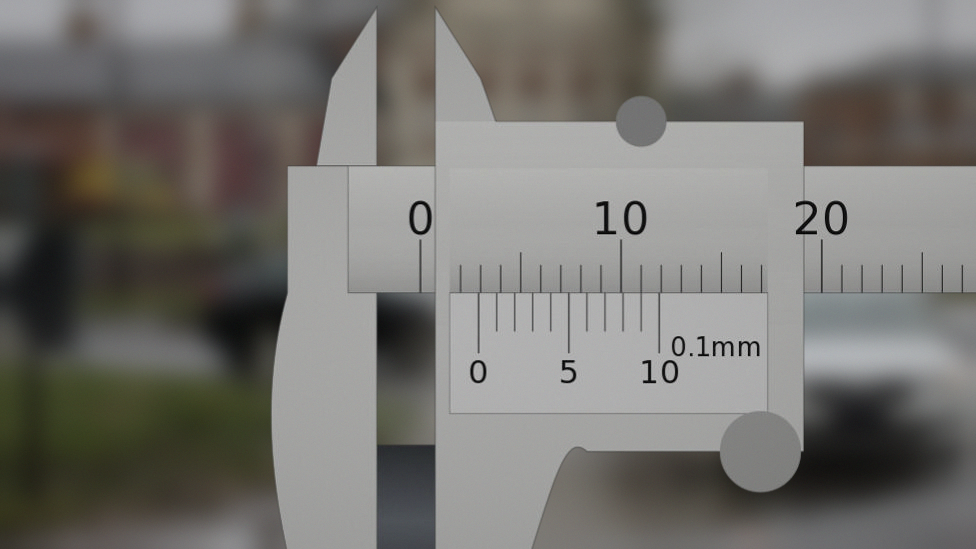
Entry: **2.9** mm
